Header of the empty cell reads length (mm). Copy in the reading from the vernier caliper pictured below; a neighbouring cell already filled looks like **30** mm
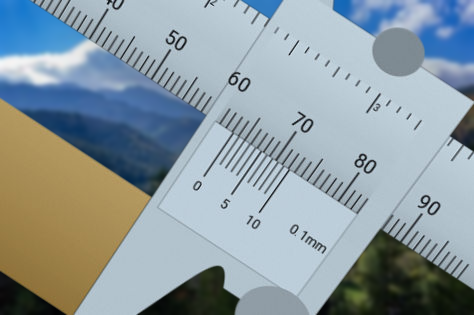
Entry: **63.2** mm
